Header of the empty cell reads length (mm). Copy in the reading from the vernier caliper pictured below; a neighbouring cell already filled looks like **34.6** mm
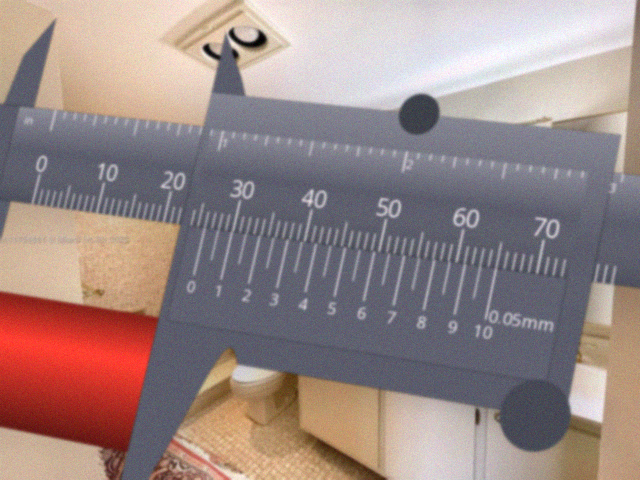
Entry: **26.0** mm
